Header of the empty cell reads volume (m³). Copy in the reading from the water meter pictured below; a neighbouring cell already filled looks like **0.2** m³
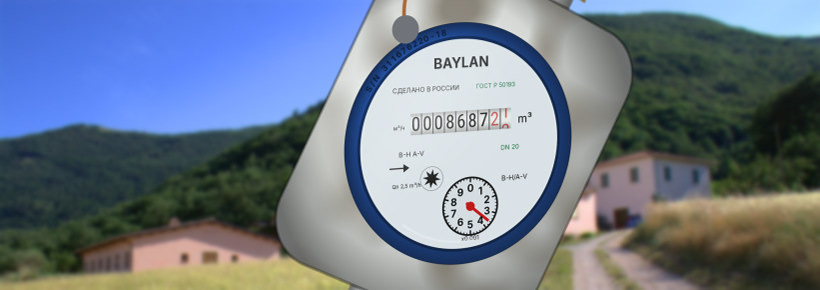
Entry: **8687.213** m³
